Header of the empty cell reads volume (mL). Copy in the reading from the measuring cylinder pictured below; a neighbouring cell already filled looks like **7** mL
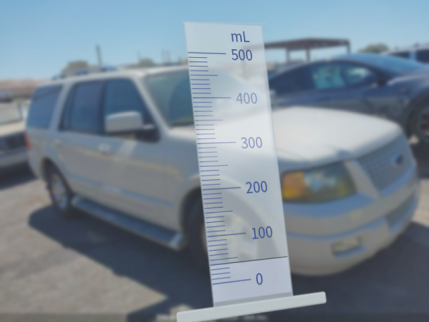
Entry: **40** mL
